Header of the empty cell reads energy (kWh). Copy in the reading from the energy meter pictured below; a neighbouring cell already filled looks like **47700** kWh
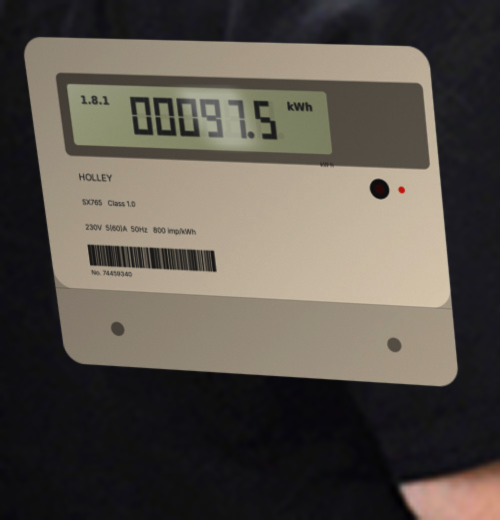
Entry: **97.5** kWh
